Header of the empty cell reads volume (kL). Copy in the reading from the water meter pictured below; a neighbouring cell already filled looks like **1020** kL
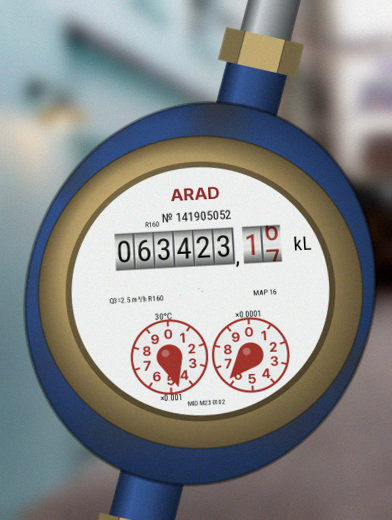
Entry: **63423.1646** kL
